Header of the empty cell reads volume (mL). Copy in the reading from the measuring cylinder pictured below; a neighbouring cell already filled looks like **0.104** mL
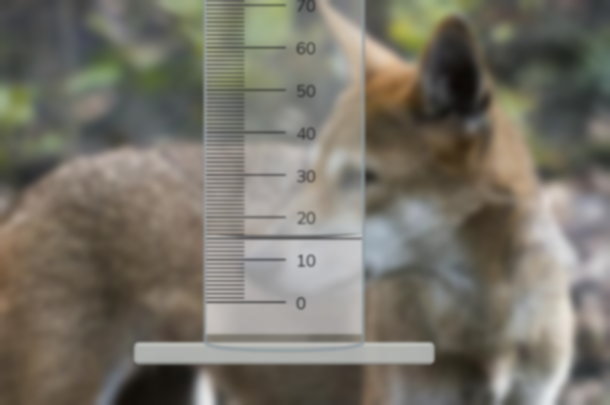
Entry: **15** mL
